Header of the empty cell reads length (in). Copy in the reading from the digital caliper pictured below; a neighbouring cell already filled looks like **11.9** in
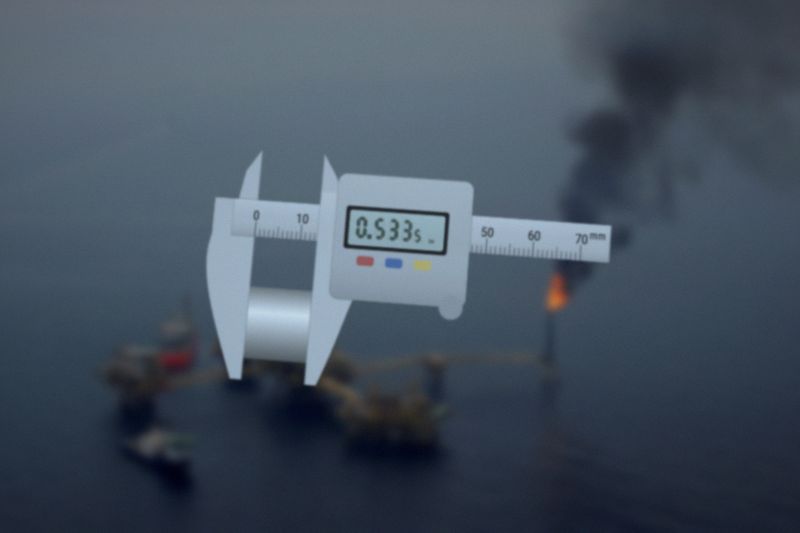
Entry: **0.5335** in
